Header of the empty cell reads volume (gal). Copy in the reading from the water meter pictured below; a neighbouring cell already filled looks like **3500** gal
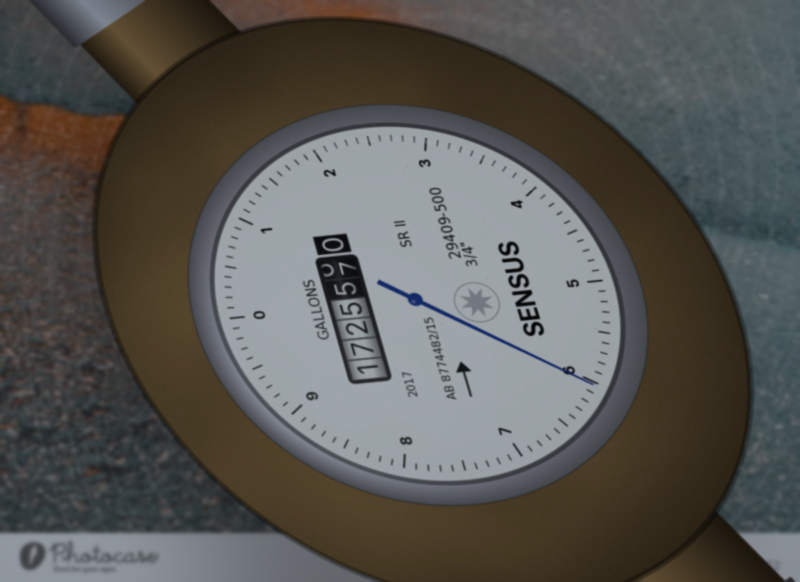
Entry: **1725566.0** gal
